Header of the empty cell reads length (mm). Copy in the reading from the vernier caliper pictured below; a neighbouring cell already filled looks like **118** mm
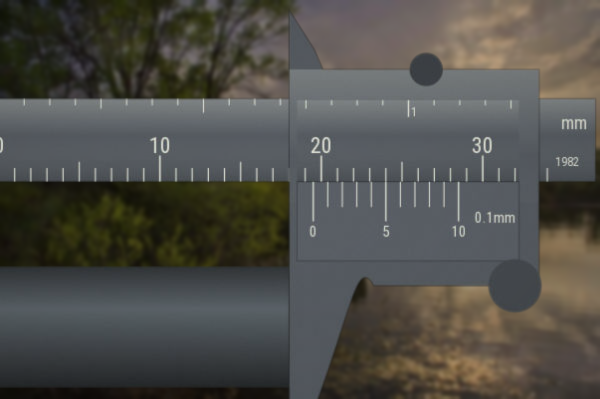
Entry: **19.5** mm
